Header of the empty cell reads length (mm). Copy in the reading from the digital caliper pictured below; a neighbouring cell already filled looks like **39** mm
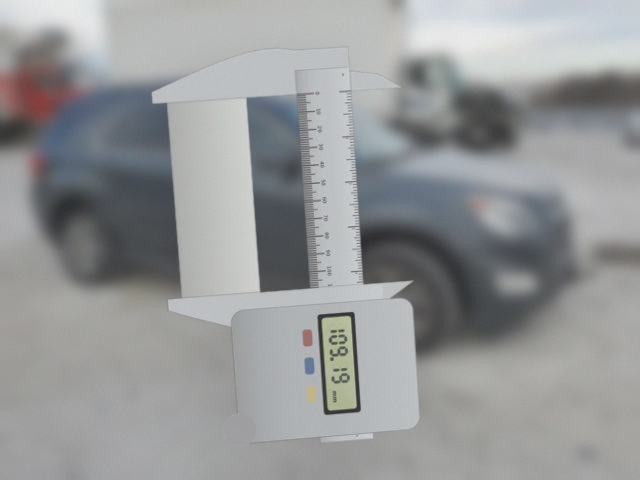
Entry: **109.19** mm
